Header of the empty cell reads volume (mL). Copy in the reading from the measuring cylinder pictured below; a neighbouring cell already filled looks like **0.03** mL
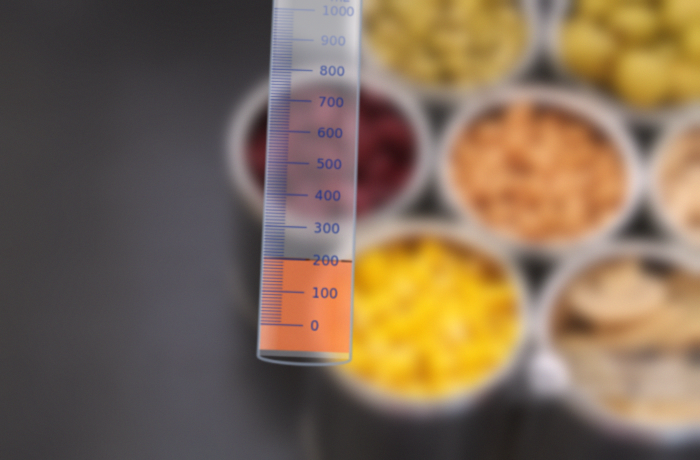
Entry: **200** mL
